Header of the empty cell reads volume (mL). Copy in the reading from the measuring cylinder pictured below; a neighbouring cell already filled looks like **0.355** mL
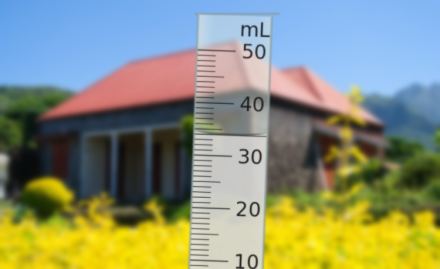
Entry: **34** mL
